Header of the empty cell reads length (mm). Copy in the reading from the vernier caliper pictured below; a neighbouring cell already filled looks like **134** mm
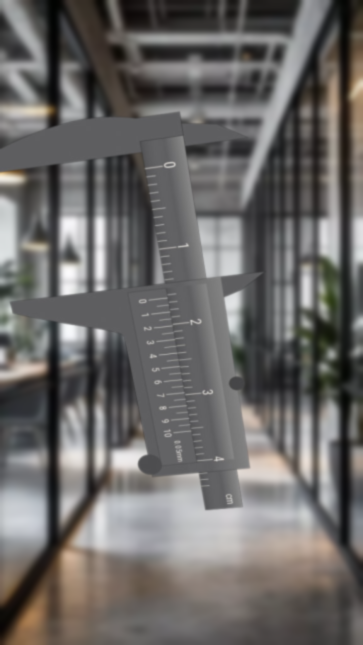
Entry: **16.4** mm
